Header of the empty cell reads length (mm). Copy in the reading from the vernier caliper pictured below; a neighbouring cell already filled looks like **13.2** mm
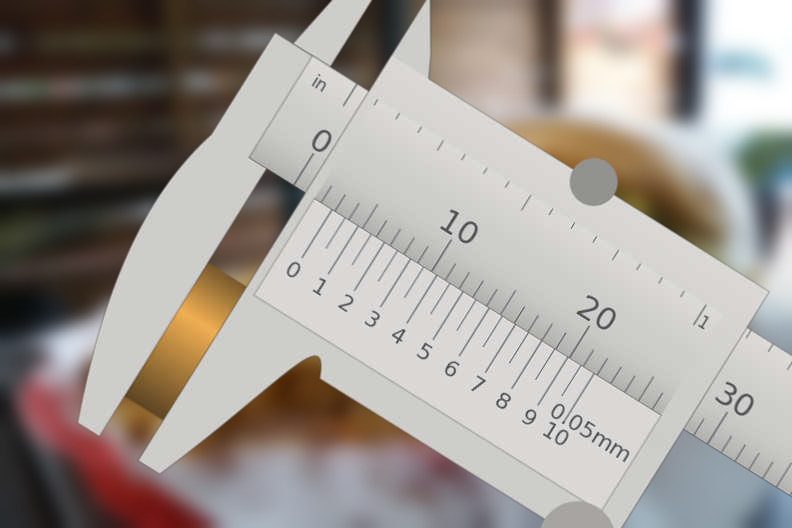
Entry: **2.8** mm
